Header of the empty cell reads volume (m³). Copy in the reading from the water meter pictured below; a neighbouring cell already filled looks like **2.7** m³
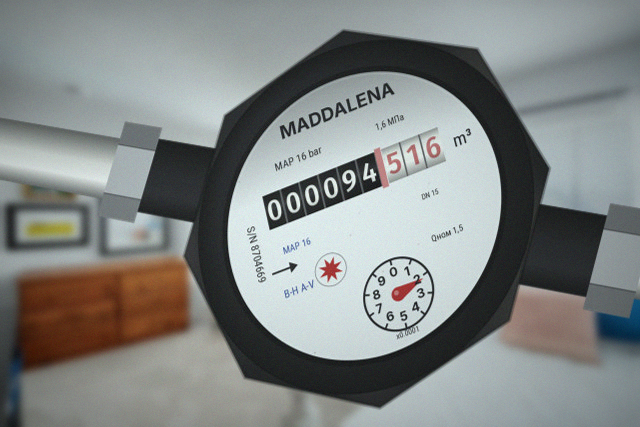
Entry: **94.5162** m³
